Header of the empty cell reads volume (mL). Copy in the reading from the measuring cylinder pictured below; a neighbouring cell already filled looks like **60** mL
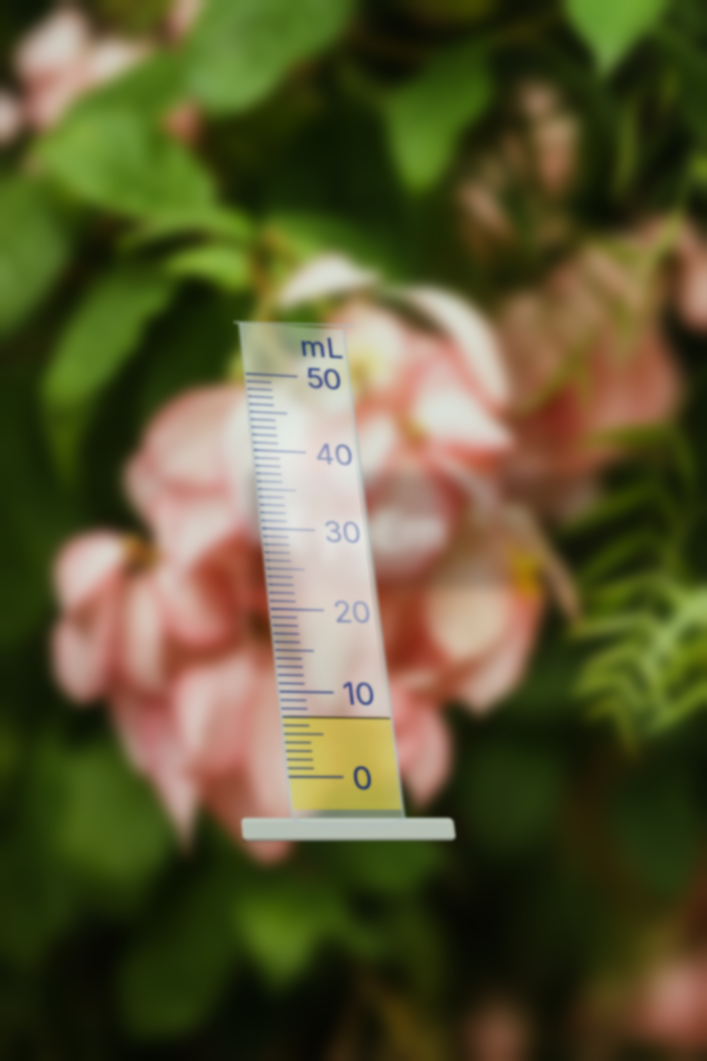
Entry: **7** mL
